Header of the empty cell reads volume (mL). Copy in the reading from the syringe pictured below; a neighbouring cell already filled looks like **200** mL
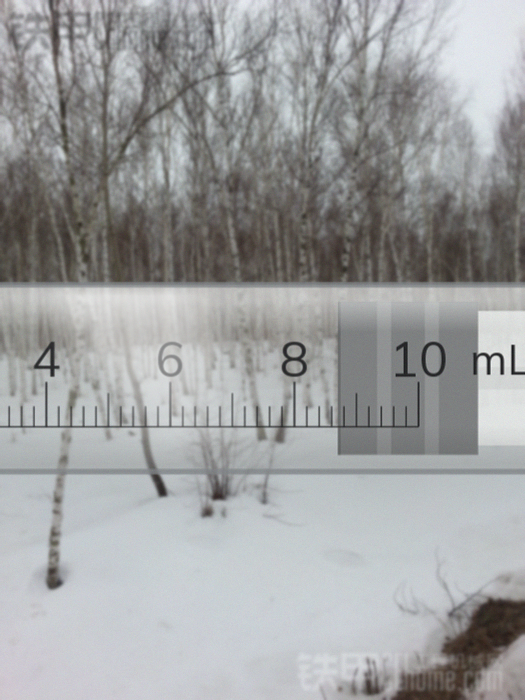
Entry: **8.7** mL
